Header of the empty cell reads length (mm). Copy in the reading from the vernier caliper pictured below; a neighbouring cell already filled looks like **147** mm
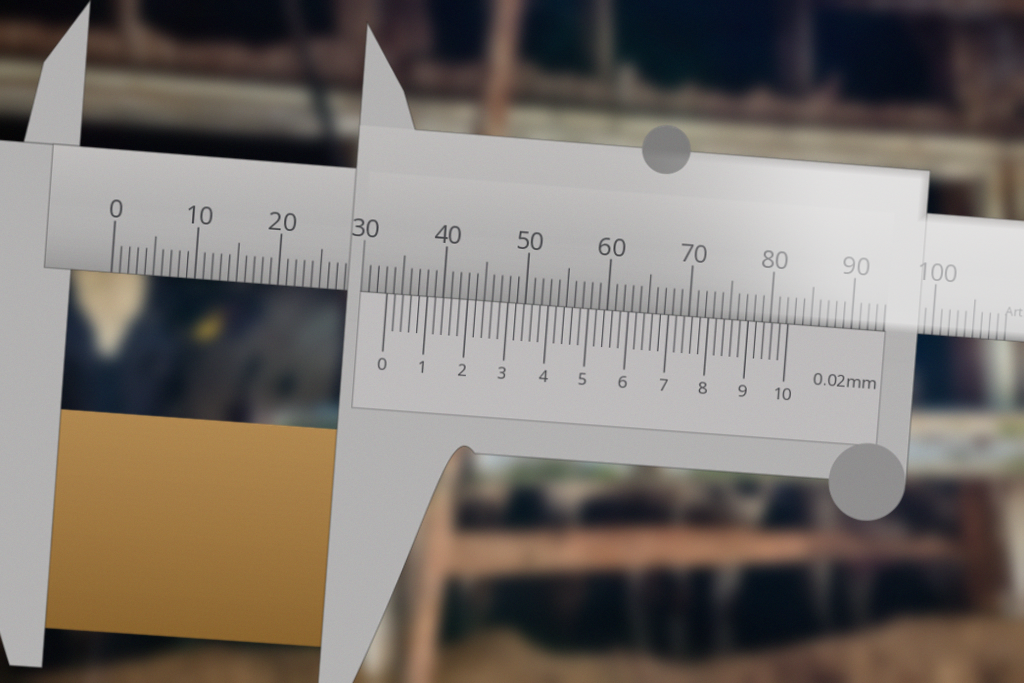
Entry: **33.2** mm
